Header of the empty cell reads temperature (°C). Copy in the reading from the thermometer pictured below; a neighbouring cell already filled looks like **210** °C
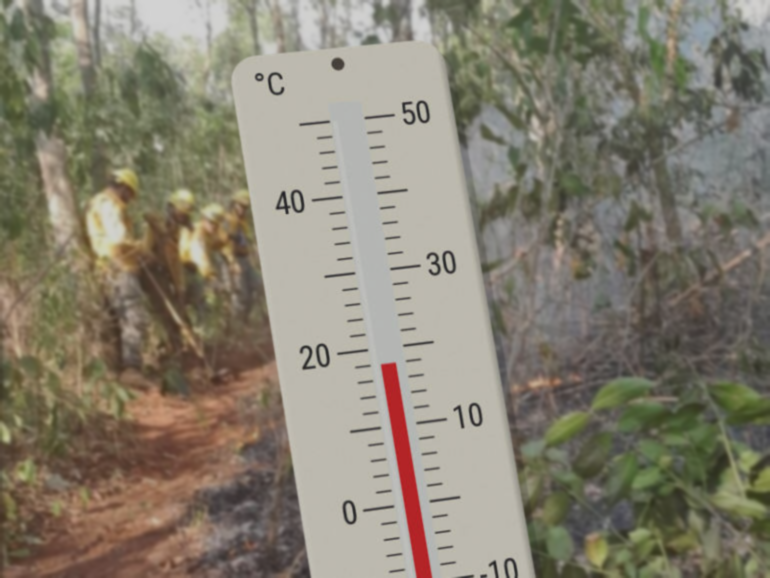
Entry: **18** °C
